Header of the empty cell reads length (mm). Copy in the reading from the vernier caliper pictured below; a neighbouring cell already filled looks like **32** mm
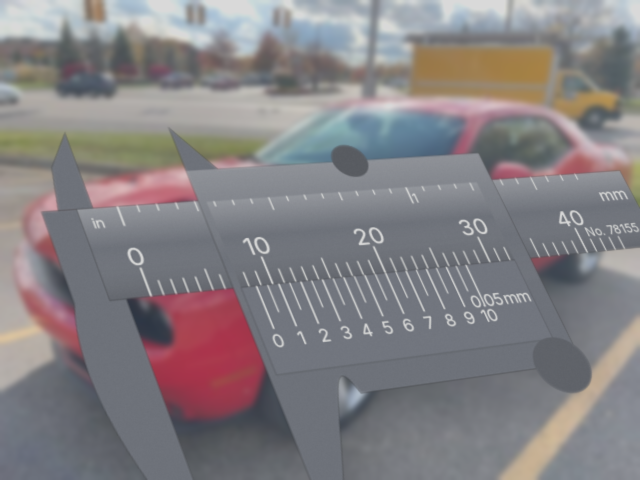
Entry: **8.6** mm
